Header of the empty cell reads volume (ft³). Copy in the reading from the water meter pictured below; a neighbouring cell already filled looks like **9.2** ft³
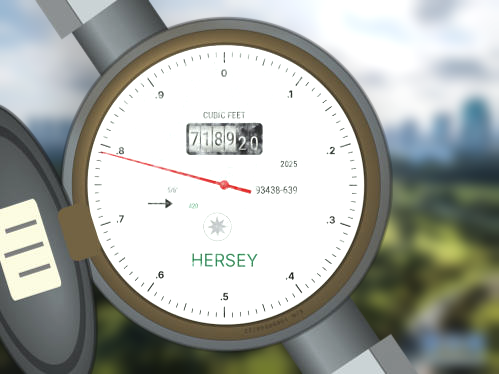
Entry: **718919.79** ft³
